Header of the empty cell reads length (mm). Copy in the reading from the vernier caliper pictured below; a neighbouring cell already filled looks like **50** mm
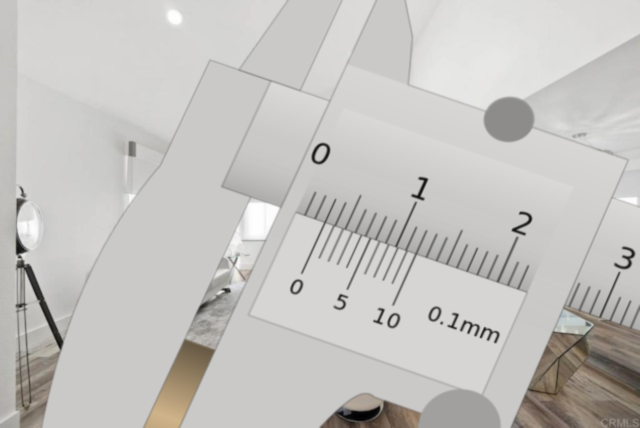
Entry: **3.0** mm
